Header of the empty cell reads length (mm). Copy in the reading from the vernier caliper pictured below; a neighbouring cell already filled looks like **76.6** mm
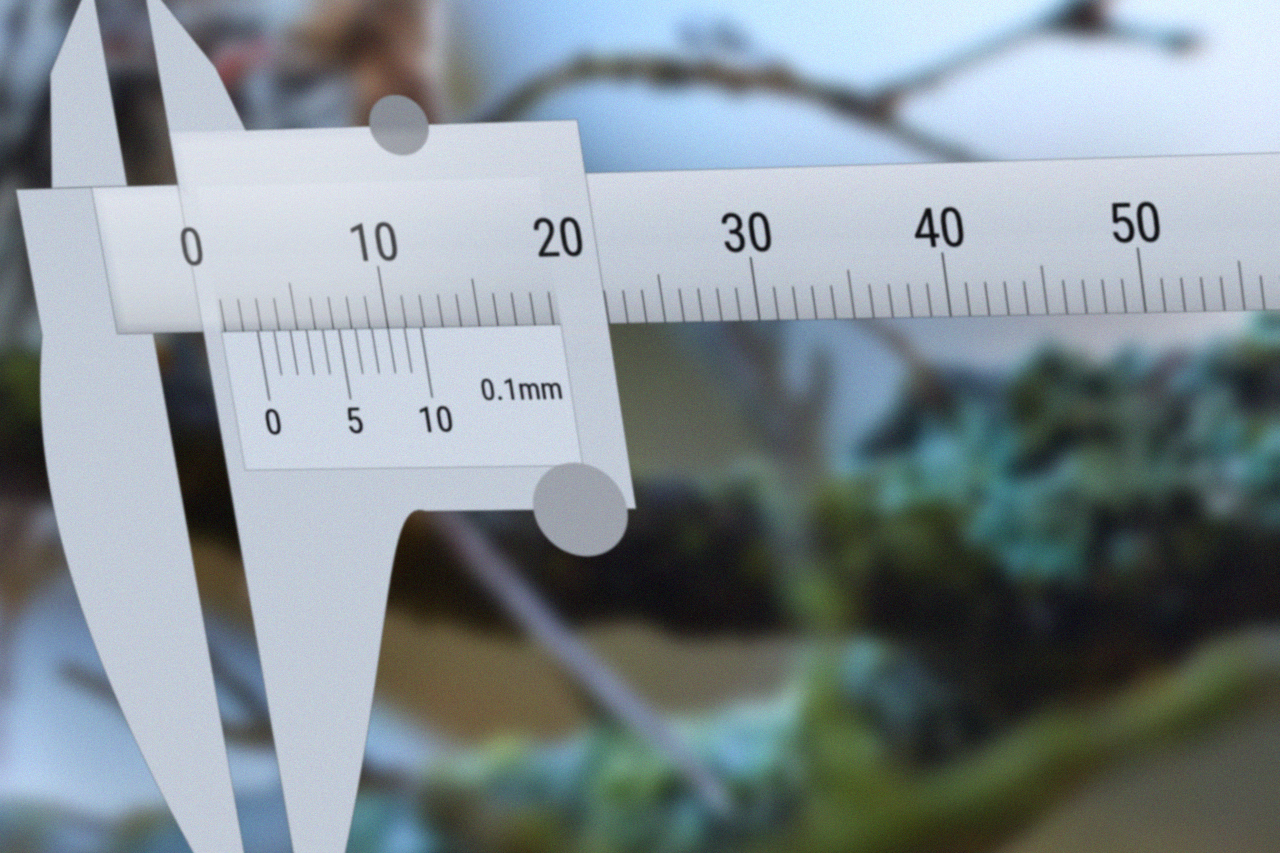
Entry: **2.8** mm
